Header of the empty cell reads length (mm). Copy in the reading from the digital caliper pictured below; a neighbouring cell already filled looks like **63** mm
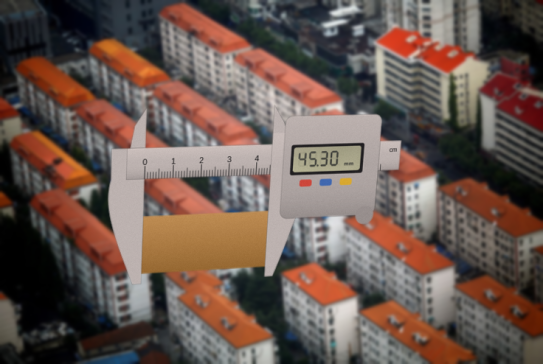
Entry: **45.30** mm
